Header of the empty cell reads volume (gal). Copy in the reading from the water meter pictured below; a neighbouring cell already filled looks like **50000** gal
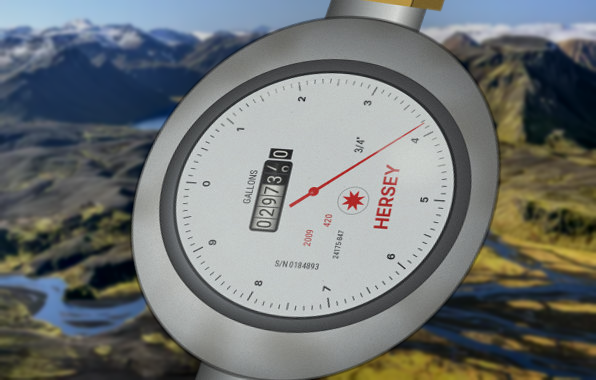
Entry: **297373.8** gal
